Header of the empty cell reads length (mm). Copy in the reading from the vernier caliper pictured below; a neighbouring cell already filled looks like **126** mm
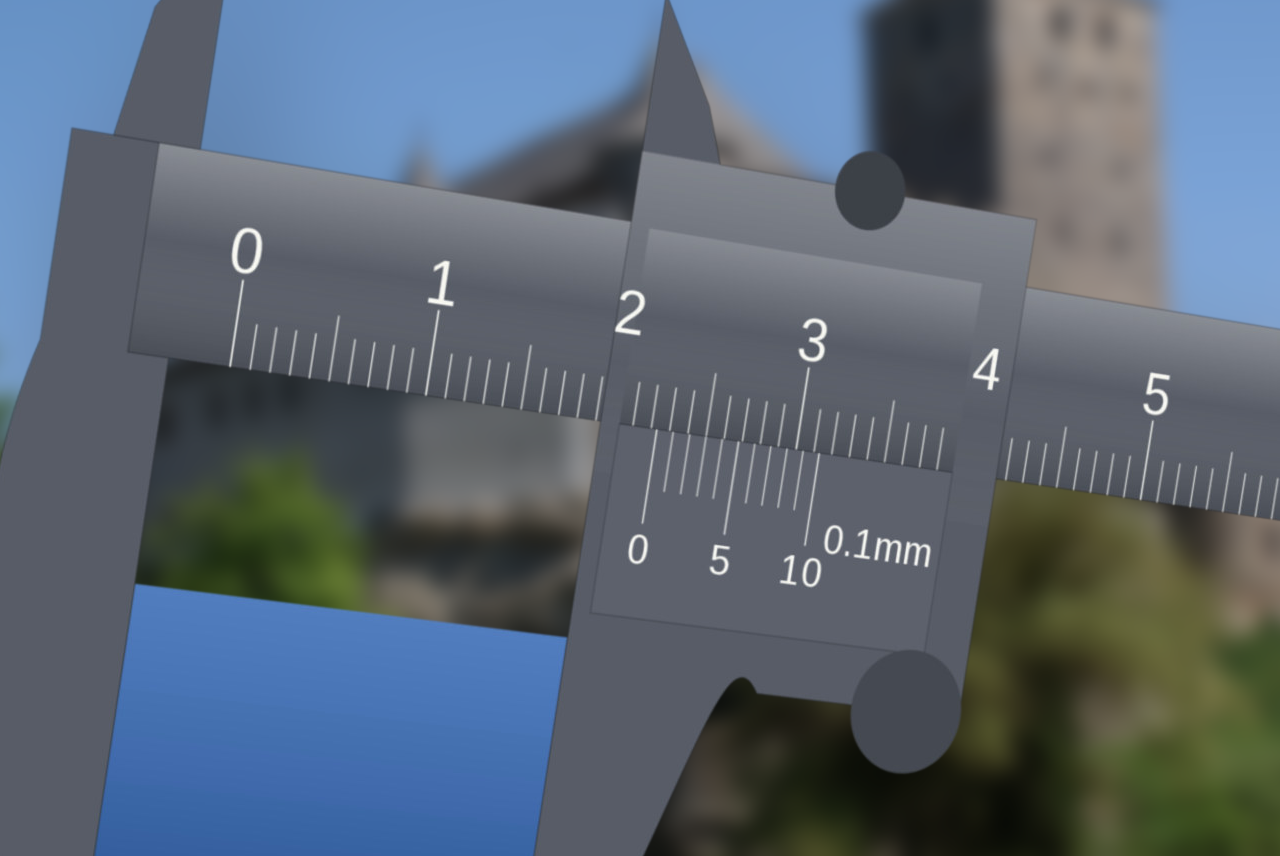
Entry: **22.3** mm
